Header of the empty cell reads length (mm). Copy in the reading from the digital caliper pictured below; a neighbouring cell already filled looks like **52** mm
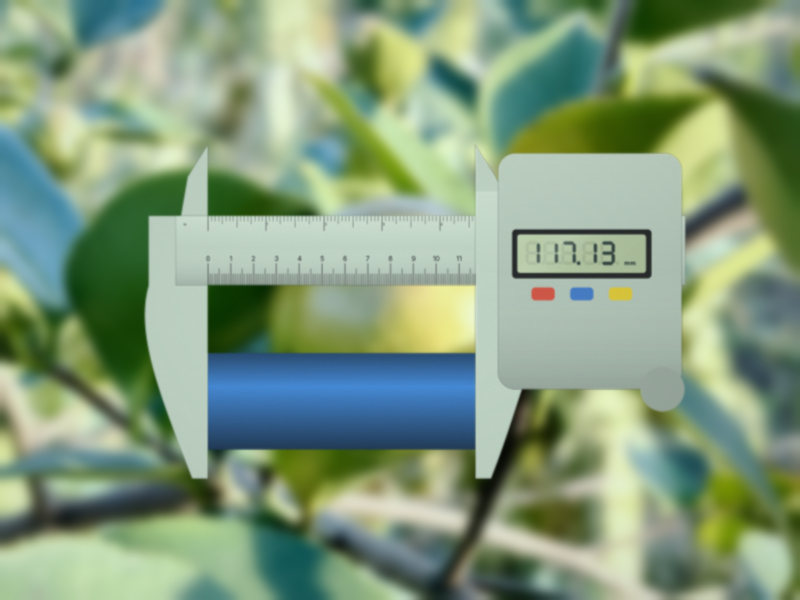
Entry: **117.13** mm
